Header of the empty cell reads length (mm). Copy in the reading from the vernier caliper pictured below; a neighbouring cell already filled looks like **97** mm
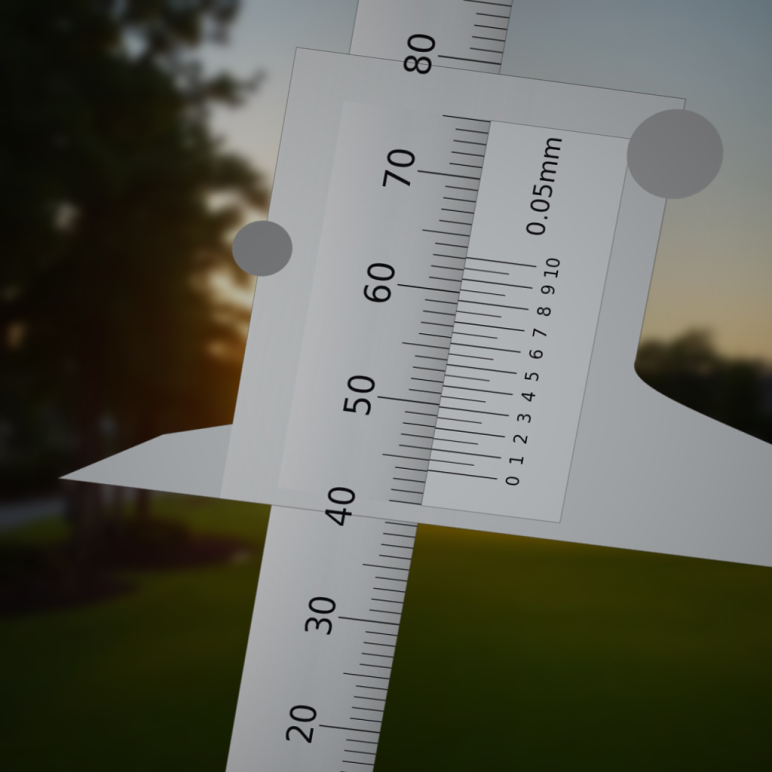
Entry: **44.1** mm
